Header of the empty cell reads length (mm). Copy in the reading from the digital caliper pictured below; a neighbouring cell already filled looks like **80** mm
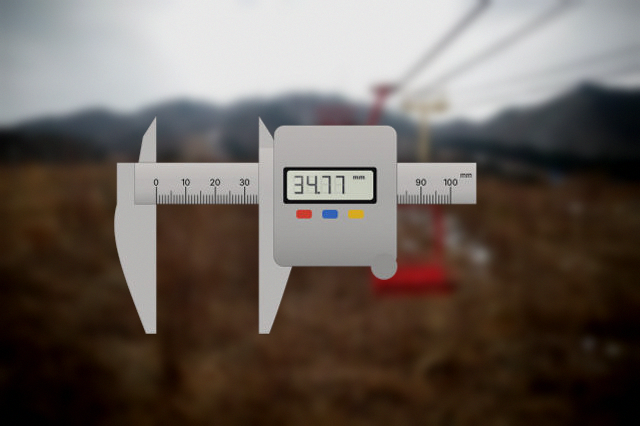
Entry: **34.77** mm
